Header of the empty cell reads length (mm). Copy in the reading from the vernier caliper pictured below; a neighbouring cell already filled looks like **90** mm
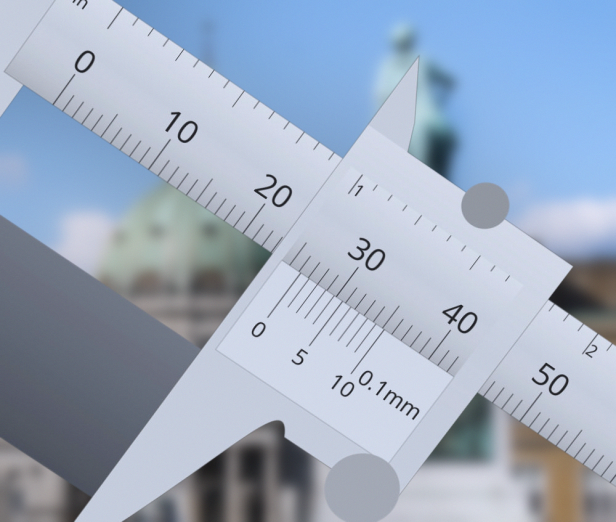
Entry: **26.2** mm
